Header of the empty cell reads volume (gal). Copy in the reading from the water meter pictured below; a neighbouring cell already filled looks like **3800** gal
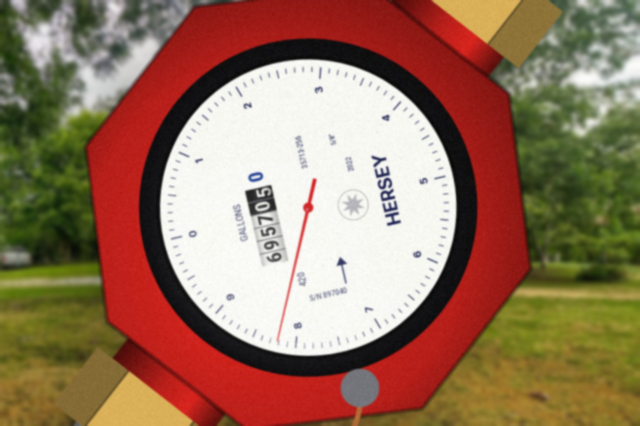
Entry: **6957048.2** gal
